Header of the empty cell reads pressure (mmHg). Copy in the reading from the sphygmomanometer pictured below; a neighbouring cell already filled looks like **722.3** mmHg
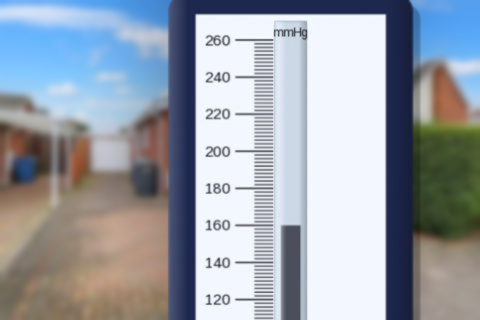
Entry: **160** mmHg
